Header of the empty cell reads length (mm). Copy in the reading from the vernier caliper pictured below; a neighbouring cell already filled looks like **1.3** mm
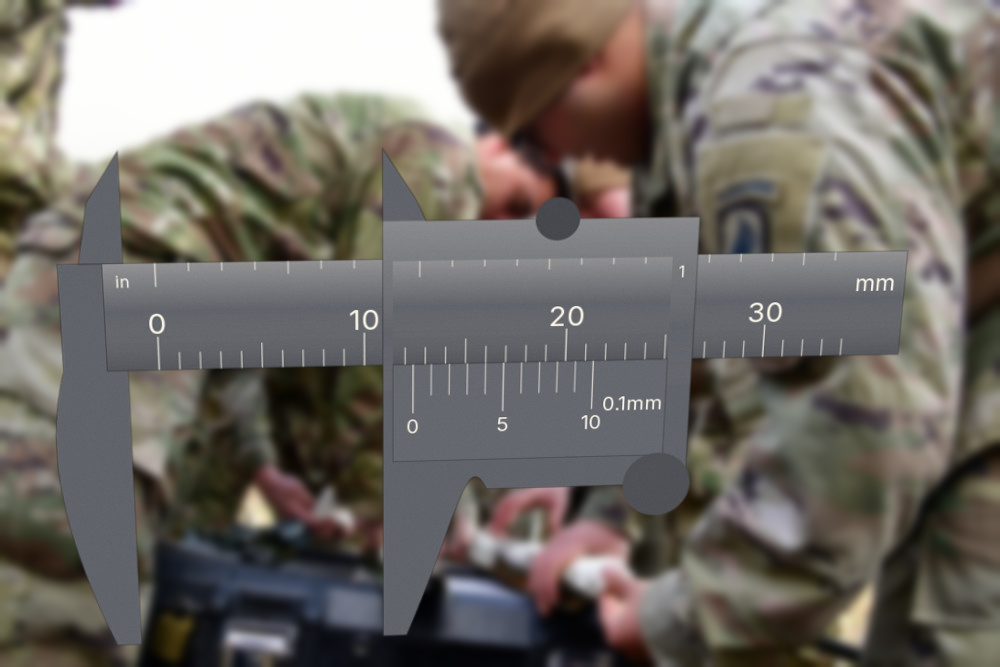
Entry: **12.4** mm
